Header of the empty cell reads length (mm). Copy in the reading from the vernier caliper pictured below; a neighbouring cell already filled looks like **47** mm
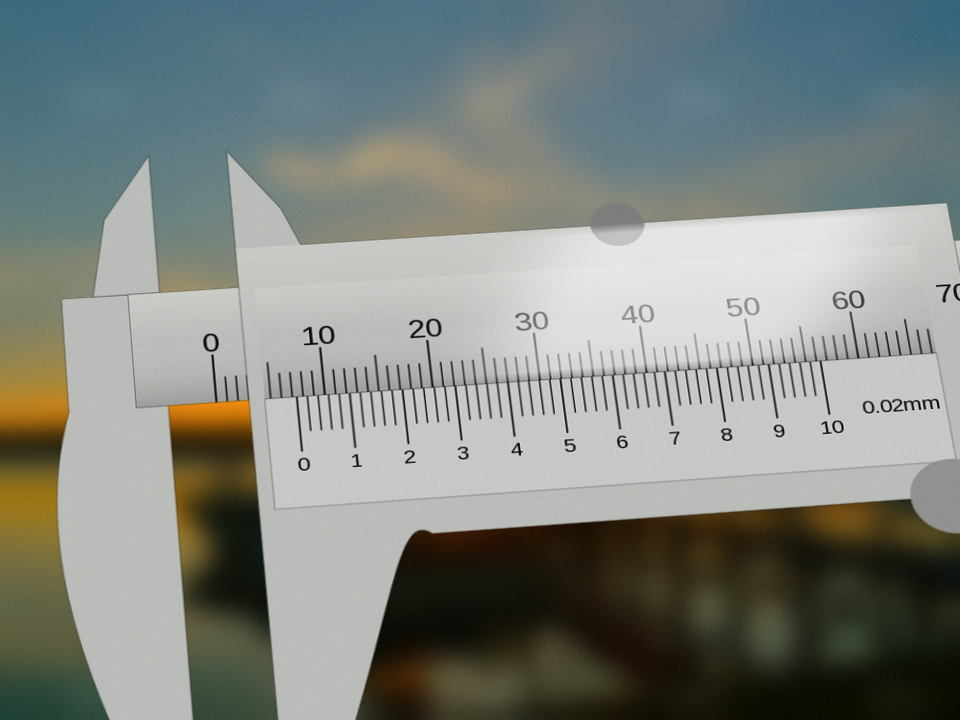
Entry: **7.4** mm
